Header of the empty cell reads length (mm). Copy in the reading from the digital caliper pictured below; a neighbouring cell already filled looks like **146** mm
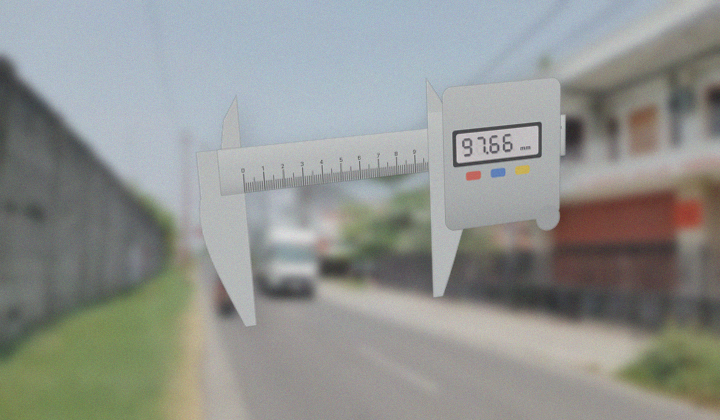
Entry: **97.66** mm
